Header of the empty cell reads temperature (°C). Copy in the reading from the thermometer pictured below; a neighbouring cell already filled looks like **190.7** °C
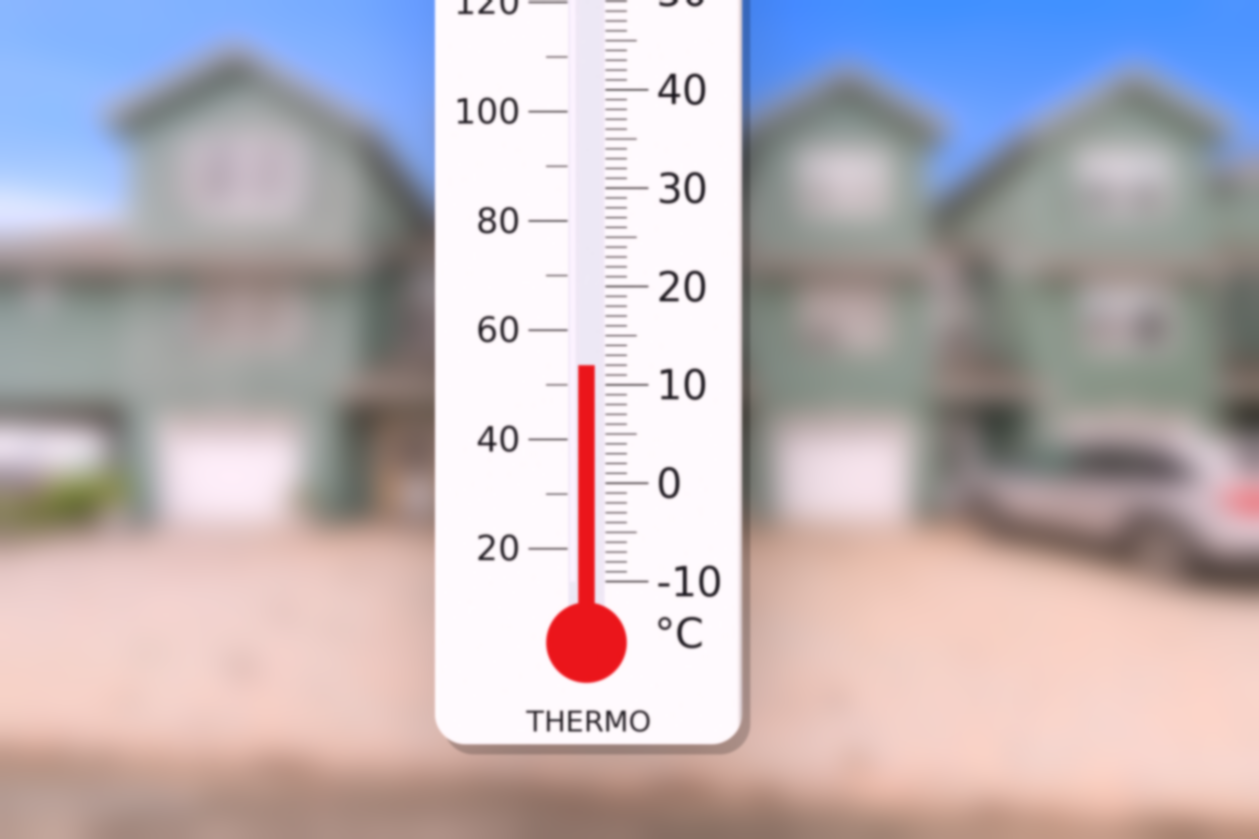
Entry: **12** °C
